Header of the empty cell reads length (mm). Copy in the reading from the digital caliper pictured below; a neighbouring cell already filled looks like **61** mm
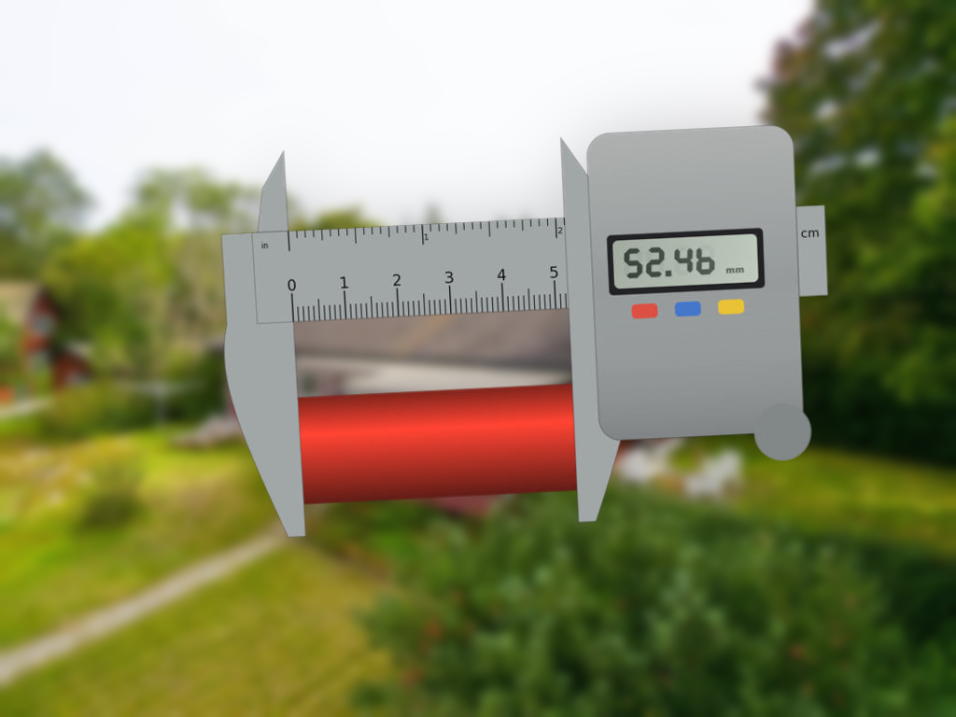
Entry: **52.46** mm
